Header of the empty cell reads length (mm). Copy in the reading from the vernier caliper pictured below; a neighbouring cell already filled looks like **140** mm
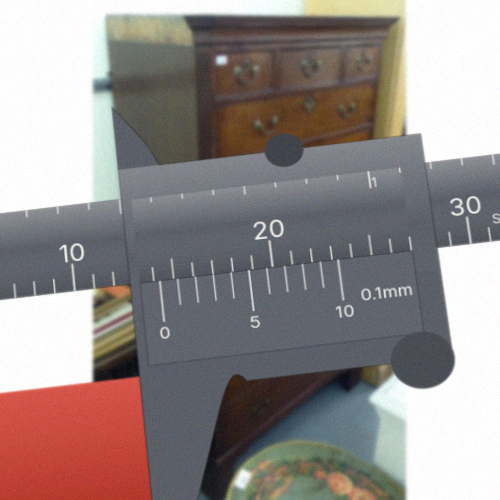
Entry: **14.3** mm
